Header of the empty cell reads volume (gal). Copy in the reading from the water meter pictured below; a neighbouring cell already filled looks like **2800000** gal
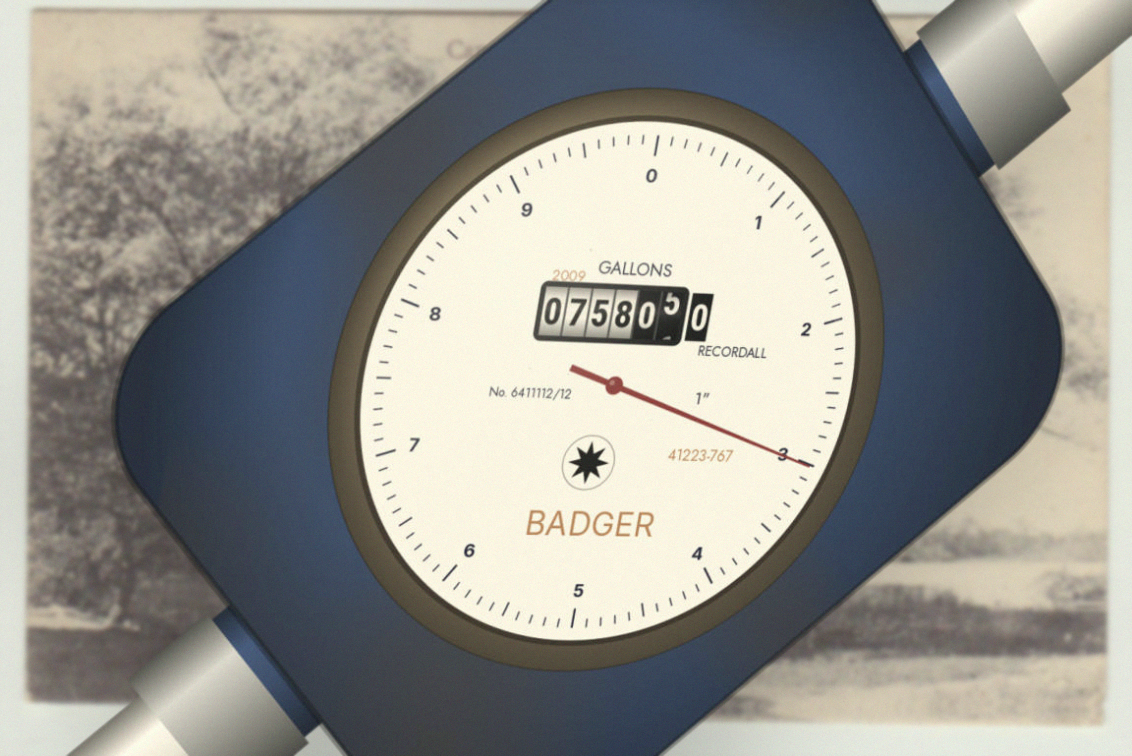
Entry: **758053.0** gal
